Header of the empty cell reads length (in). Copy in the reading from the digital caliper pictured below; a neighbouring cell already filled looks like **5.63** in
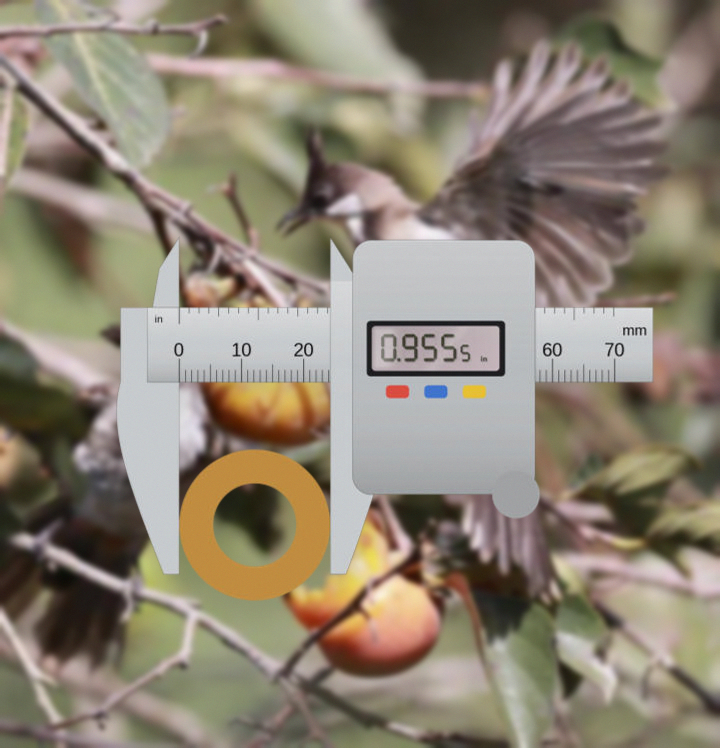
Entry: **0.9555** in
